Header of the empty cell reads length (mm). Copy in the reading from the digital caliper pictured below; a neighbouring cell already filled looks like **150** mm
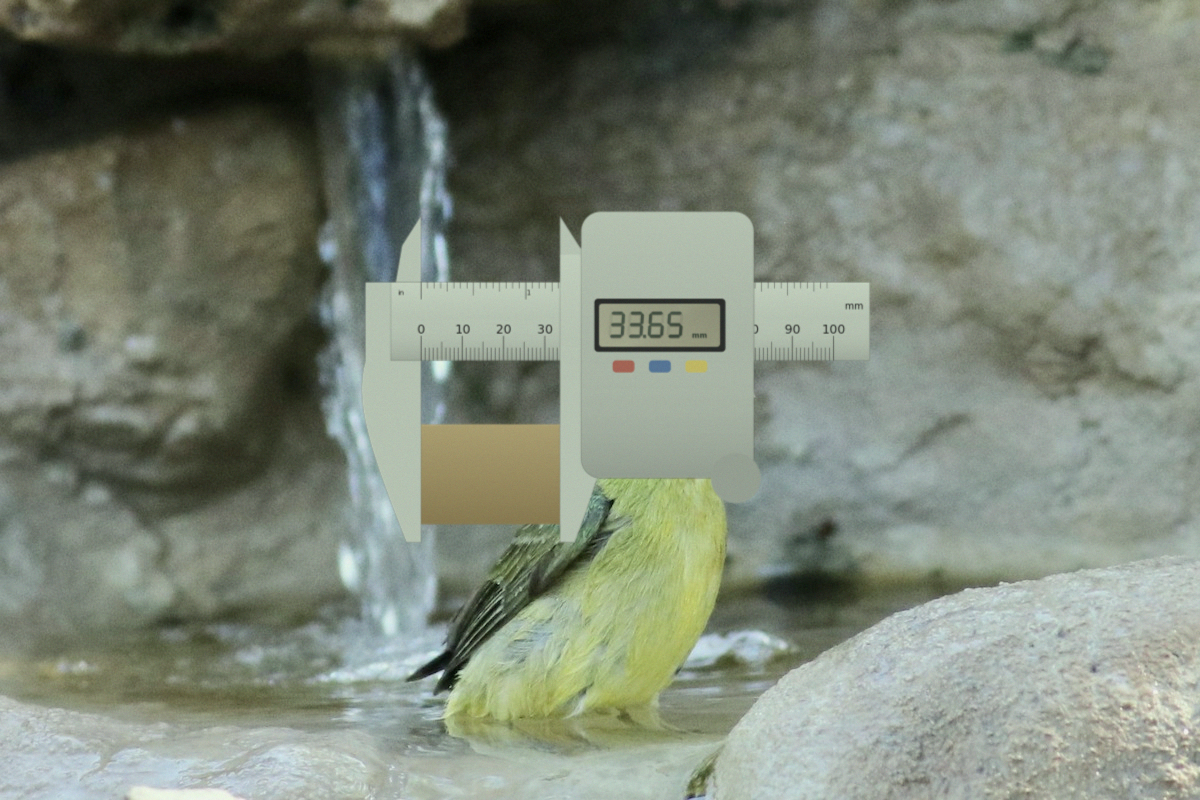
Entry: **33.65** mm
